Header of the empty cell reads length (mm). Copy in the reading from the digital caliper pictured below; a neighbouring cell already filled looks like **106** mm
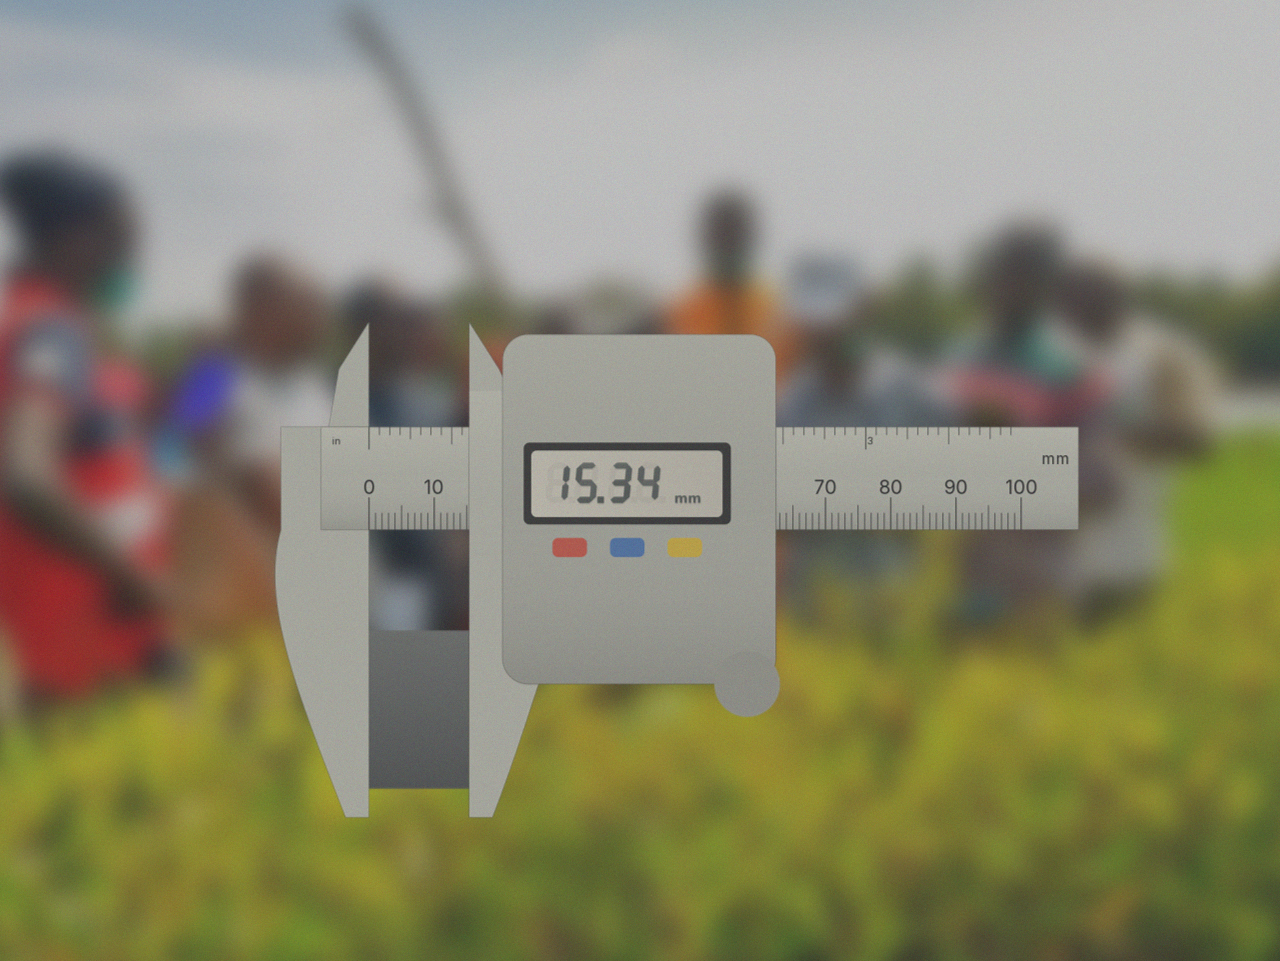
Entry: **15.34** mm
